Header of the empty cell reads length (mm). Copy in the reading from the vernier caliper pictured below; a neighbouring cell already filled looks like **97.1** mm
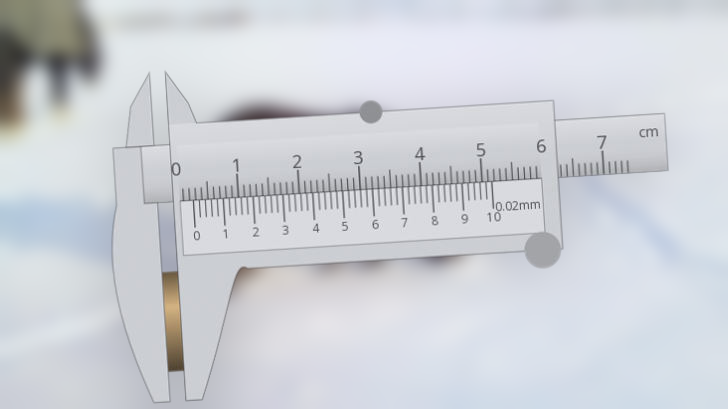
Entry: **2.6** mm
